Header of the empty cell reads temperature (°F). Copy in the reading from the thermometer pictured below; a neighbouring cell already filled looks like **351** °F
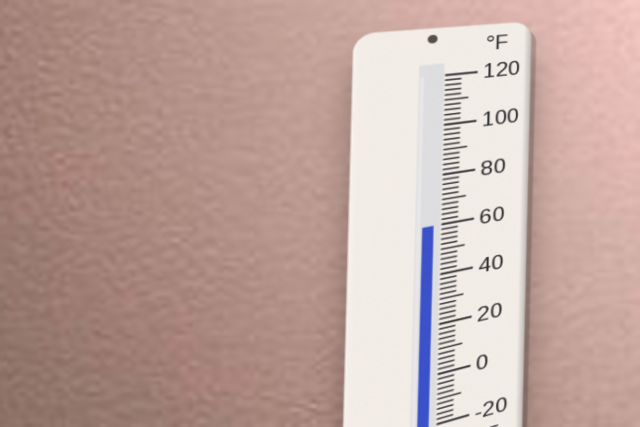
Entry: **60** °F
